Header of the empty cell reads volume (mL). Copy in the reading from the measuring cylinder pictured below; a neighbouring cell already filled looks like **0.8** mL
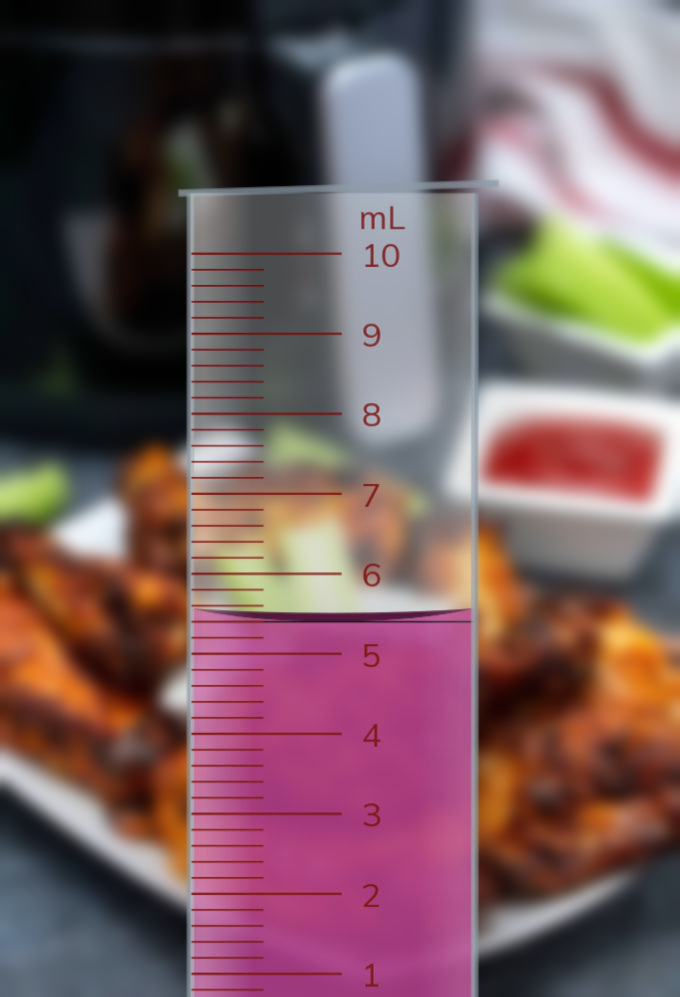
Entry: **5.4** mL
